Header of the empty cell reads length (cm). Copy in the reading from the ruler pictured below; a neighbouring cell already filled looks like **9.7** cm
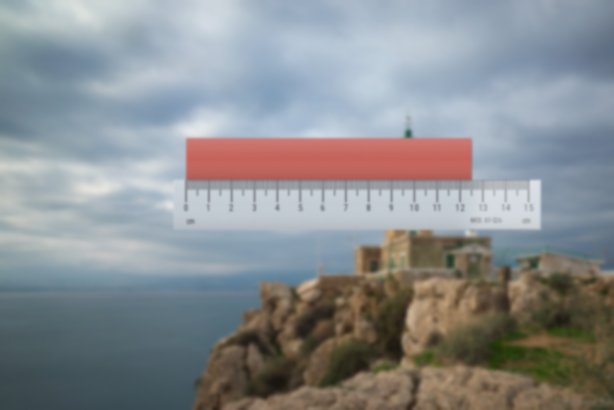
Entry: **12.5** cm
